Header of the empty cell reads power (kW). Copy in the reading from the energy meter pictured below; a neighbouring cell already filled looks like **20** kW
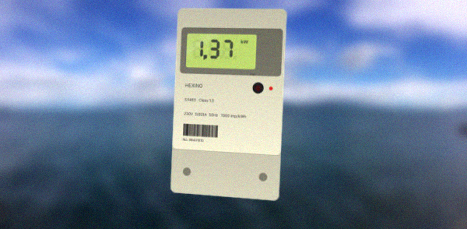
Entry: **1.37** kW
